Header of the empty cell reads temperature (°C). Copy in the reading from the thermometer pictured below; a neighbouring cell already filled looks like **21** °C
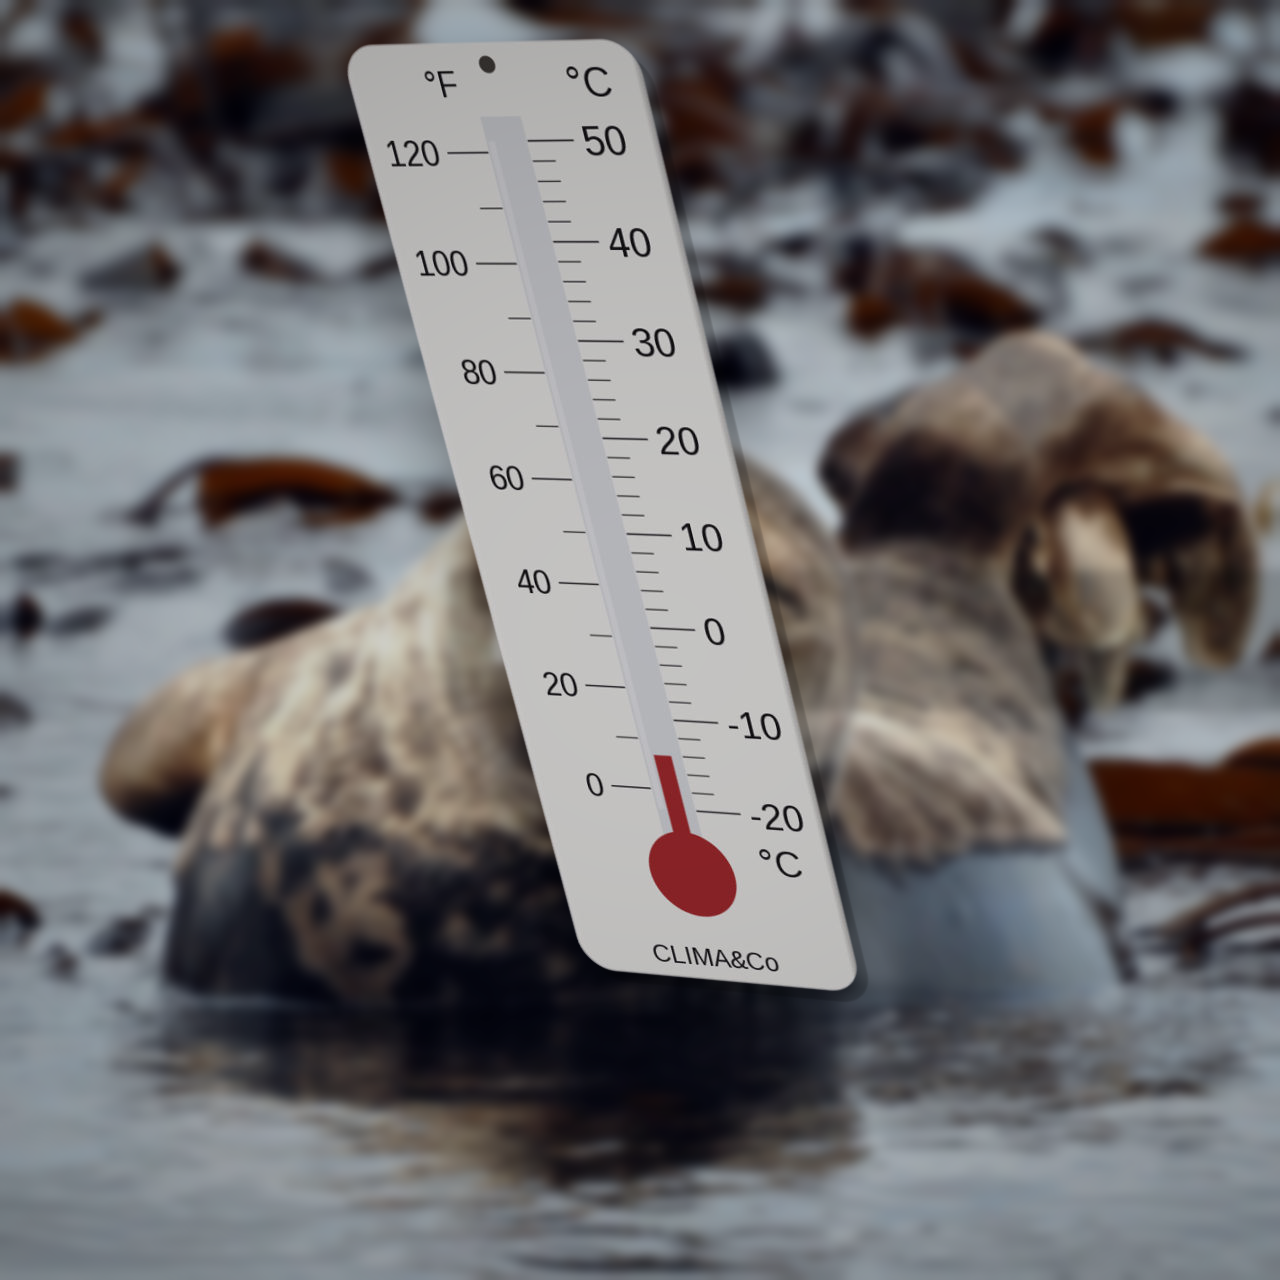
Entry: **-14** °C
